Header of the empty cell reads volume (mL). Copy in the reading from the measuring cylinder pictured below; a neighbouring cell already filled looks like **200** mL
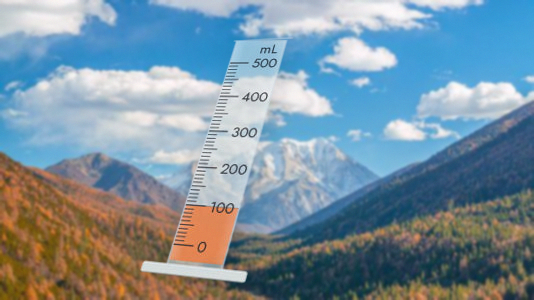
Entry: **100** mL
